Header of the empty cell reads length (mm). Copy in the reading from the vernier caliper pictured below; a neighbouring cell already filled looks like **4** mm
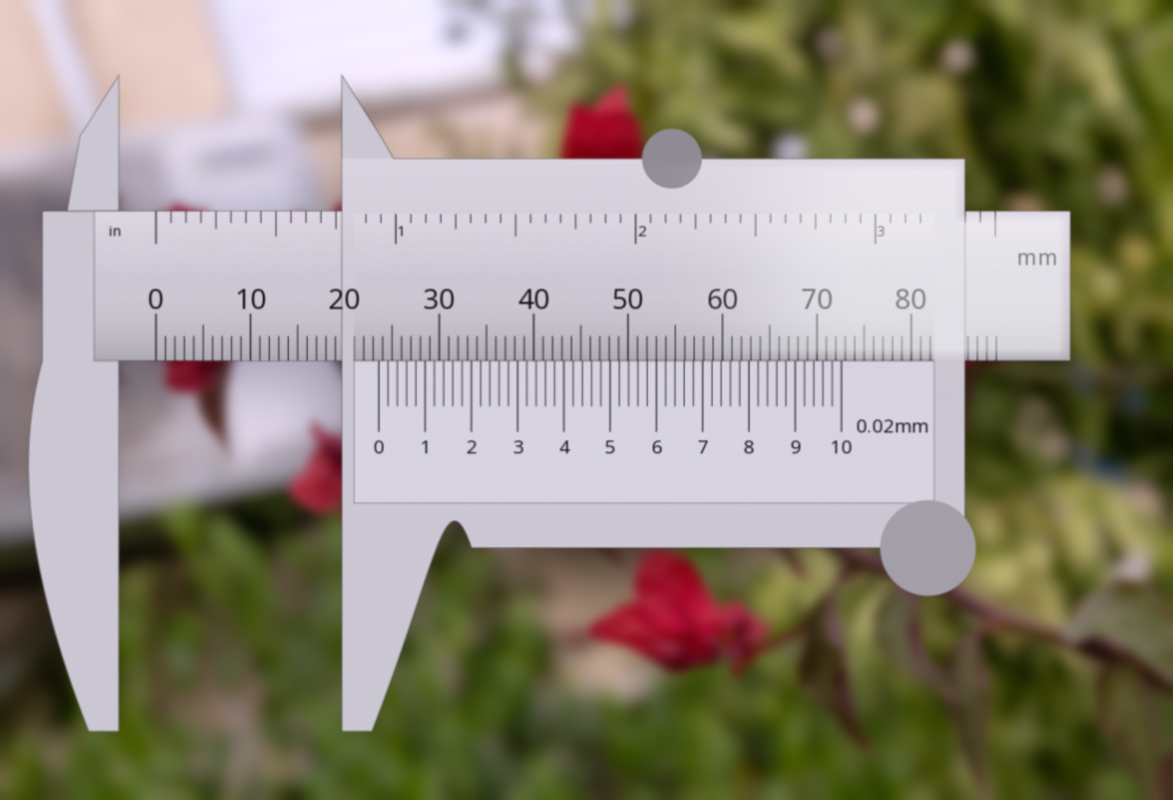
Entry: **23.6** mm
